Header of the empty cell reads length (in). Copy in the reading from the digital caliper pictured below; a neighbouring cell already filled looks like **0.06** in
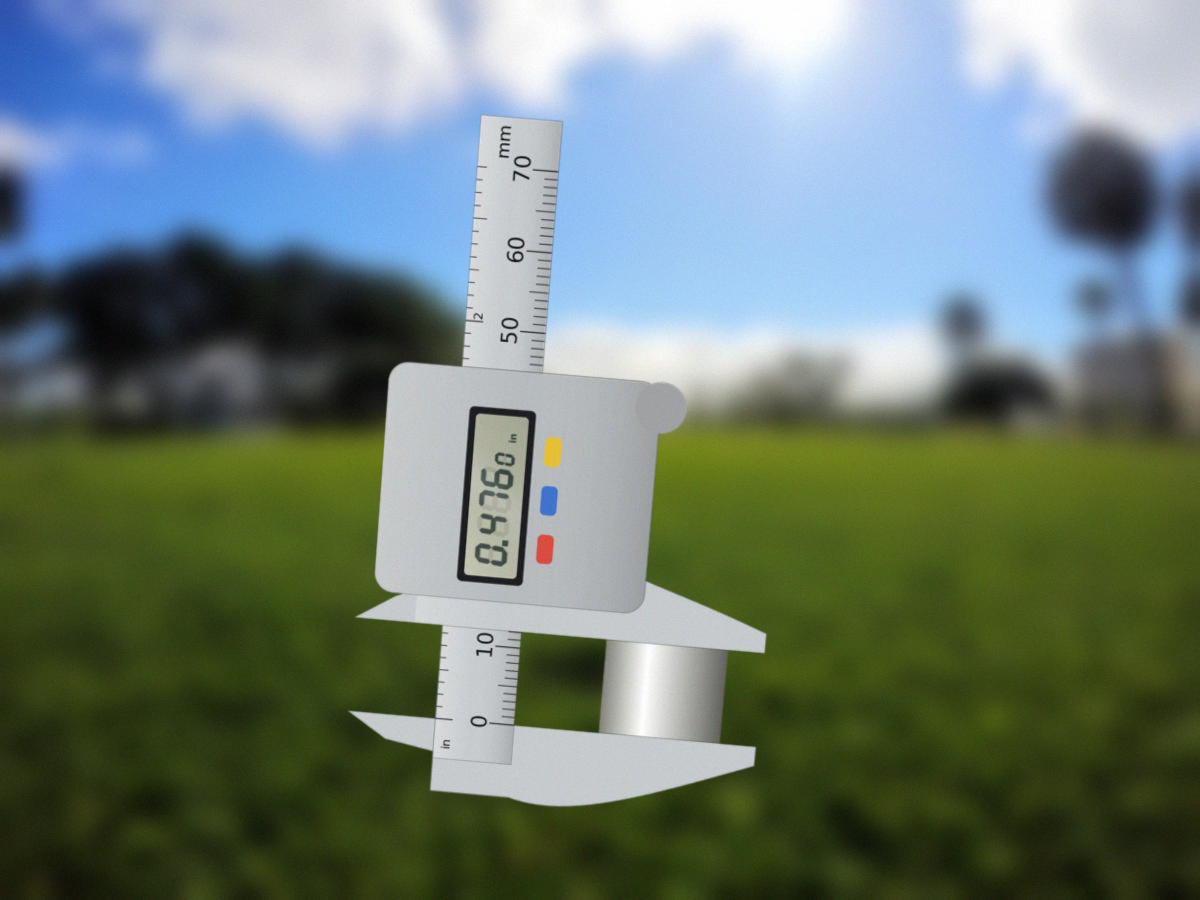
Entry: **0.4760** in
